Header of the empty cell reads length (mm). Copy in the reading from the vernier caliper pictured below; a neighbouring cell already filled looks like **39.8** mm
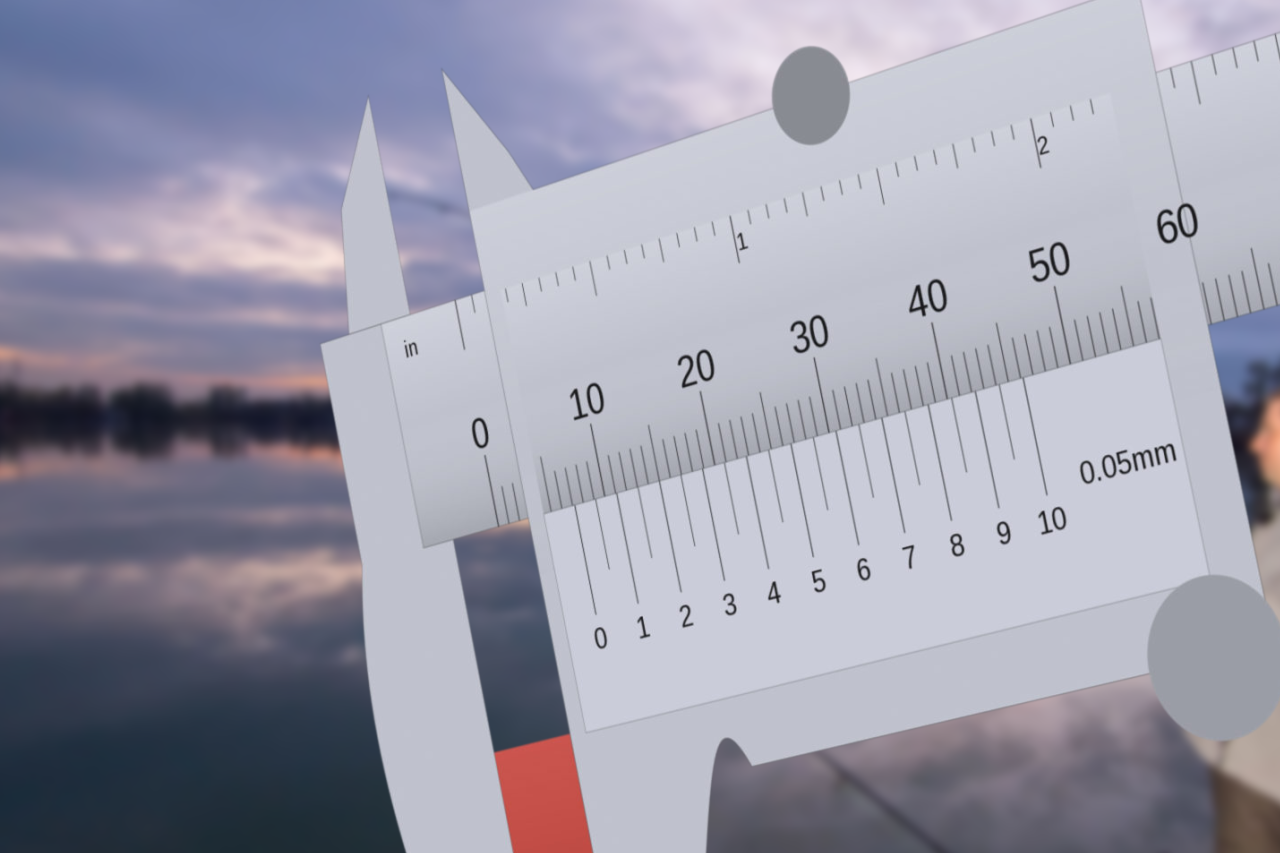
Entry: **7.2** mm
